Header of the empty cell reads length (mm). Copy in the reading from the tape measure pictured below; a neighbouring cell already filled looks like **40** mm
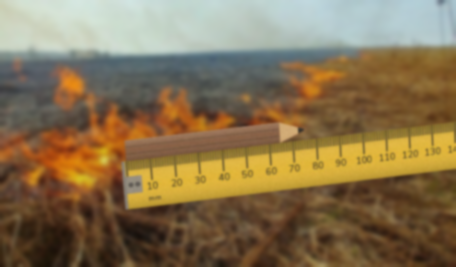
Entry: **75** mm
